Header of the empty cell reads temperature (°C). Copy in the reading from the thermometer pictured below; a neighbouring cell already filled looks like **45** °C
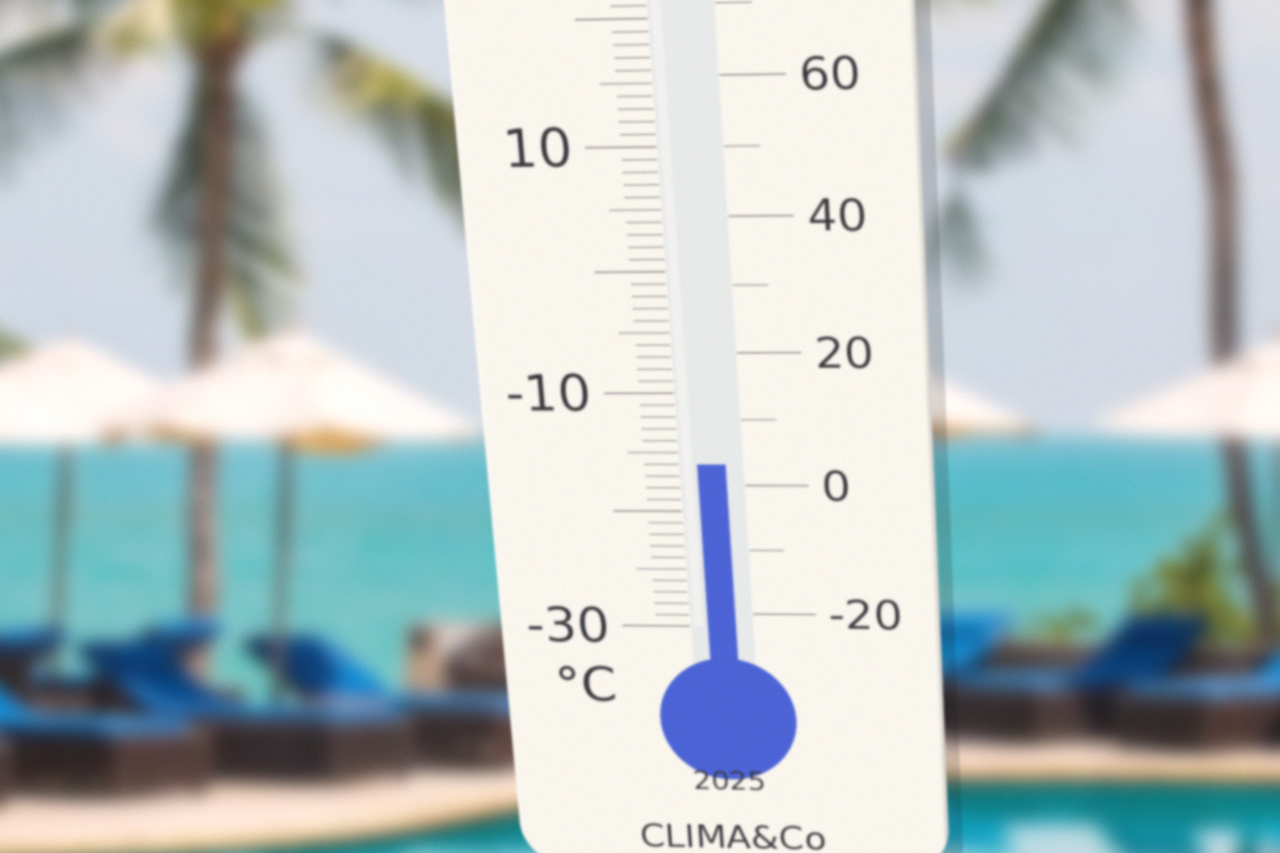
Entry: **-16** °C
